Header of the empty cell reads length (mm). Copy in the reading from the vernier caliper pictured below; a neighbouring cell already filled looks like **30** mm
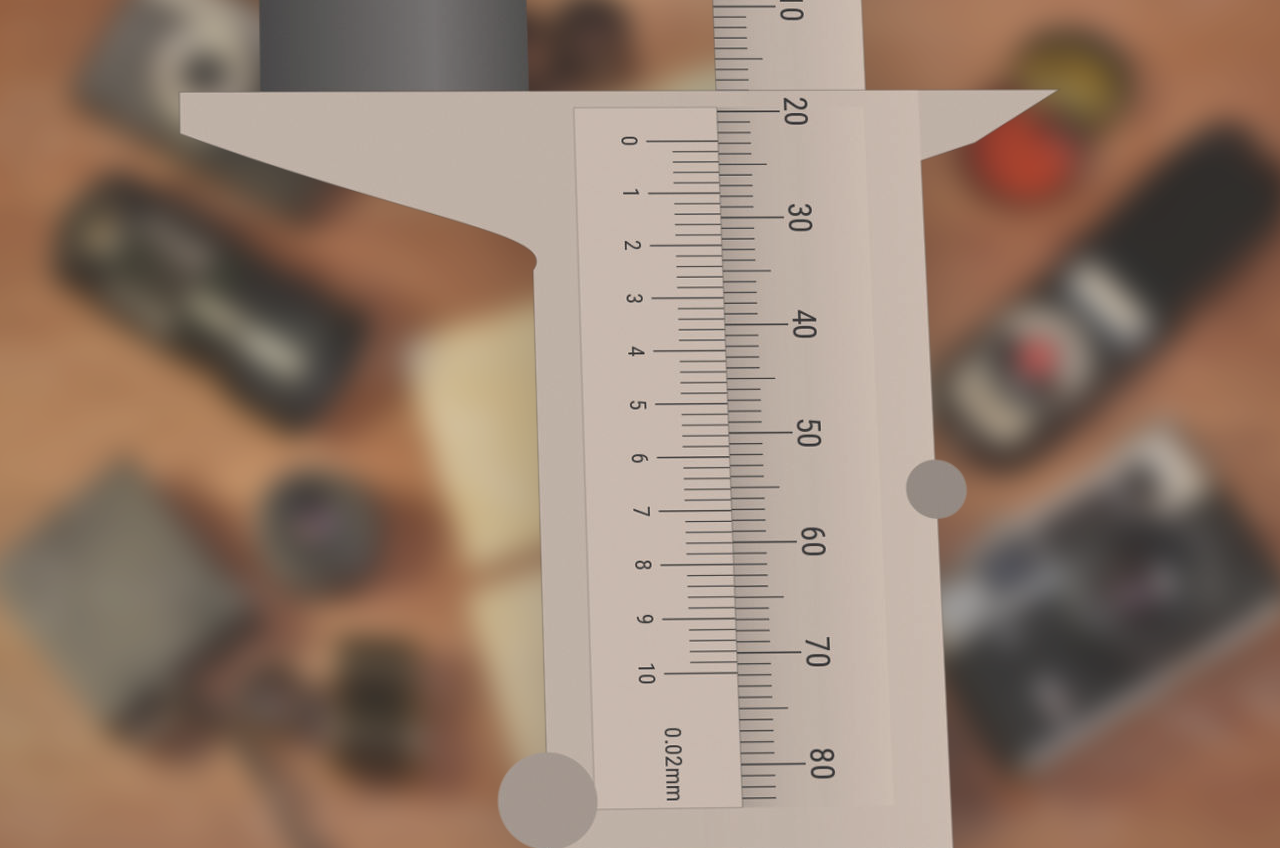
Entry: **22.8** mm
